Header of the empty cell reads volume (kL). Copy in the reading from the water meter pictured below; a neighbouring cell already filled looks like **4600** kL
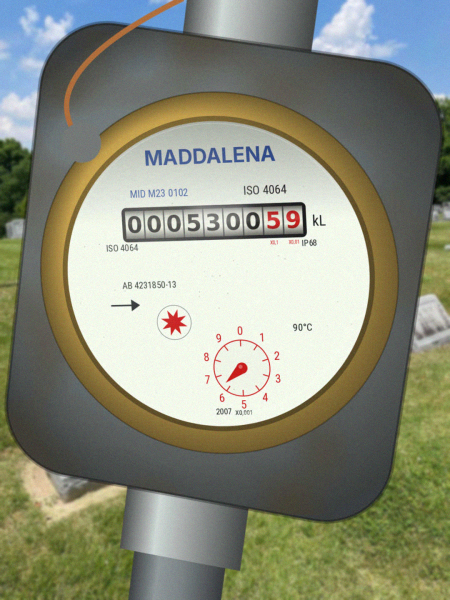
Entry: **5300.596** kL
